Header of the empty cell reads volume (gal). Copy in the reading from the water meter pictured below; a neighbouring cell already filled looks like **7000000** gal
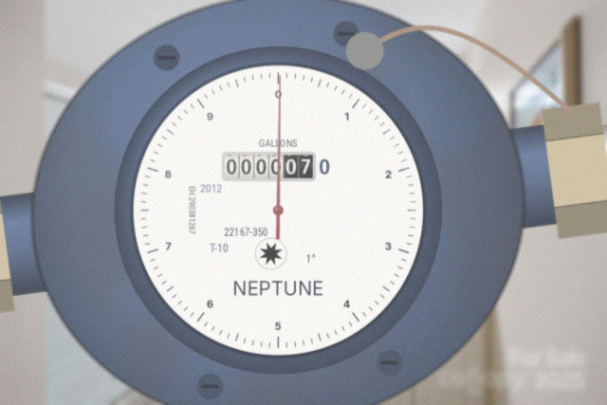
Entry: **70.0** gal
